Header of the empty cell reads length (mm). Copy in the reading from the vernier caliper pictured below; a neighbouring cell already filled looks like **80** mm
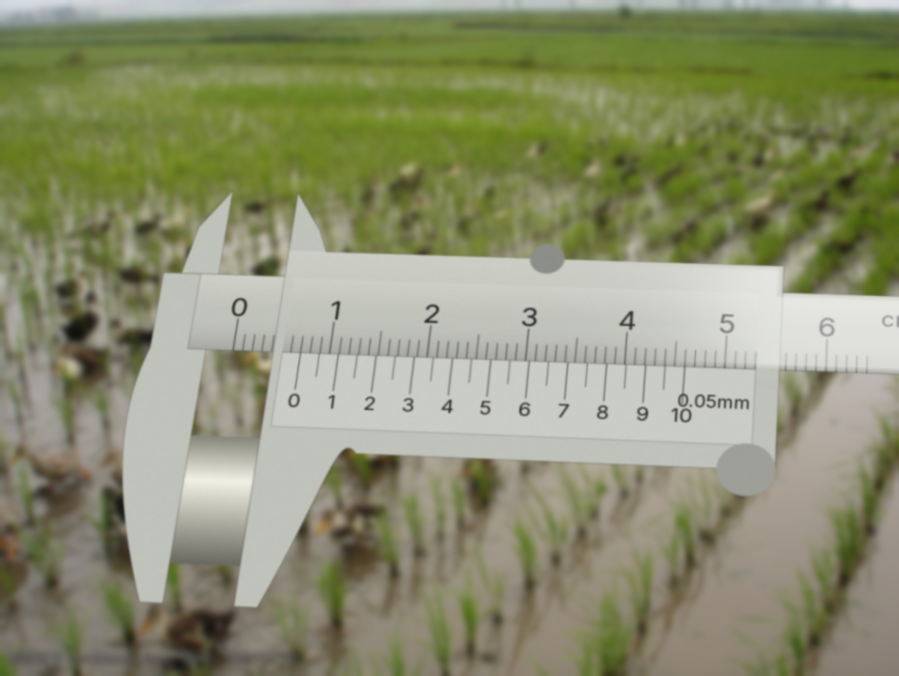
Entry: **7.0** mm
